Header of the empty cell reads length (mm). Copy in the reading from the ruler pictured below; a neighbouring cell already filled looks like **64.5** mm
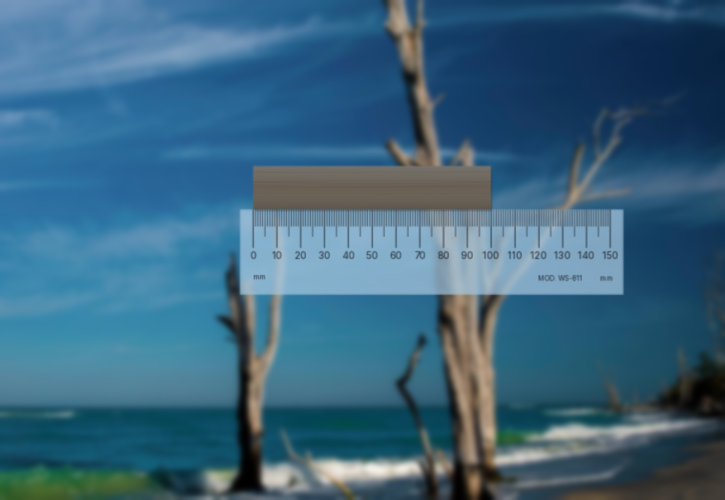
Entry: **100** mm
